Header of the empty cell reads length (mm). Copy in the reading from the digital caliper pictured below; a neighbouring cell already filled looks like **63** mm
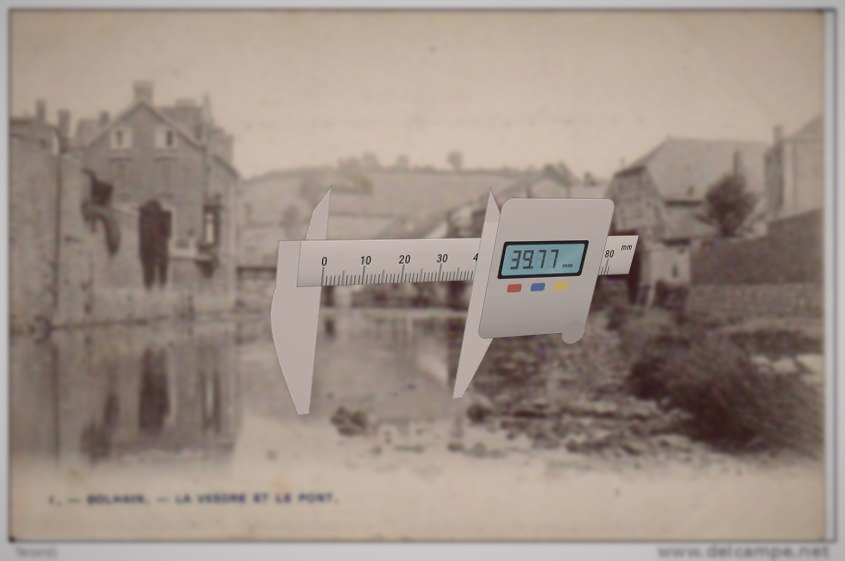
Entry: **39.77** mm
